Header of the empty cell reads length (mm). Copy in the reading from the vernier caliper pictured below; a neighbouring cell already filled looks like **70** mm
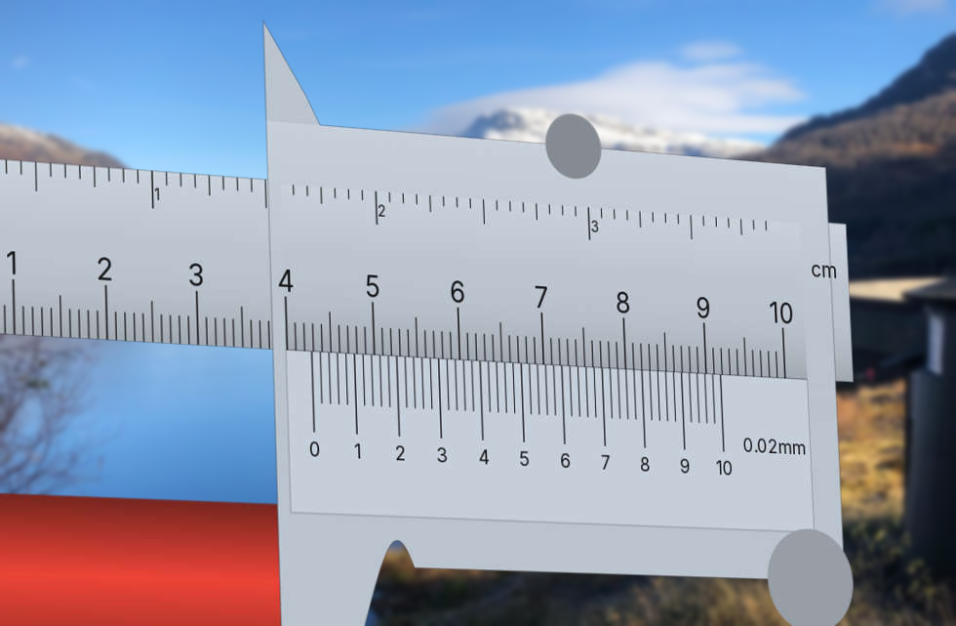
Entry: **42.8** mm
